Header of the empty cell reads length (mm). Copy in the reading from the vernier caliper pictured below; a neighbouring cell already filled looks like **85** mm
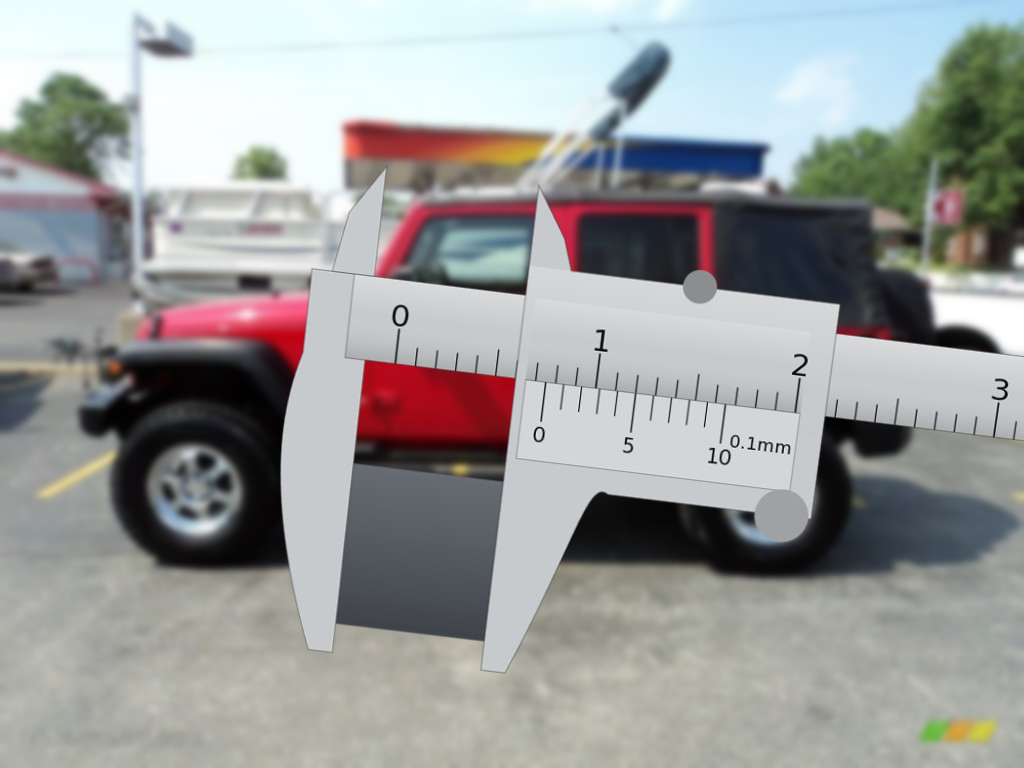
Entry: **7.5** mm
